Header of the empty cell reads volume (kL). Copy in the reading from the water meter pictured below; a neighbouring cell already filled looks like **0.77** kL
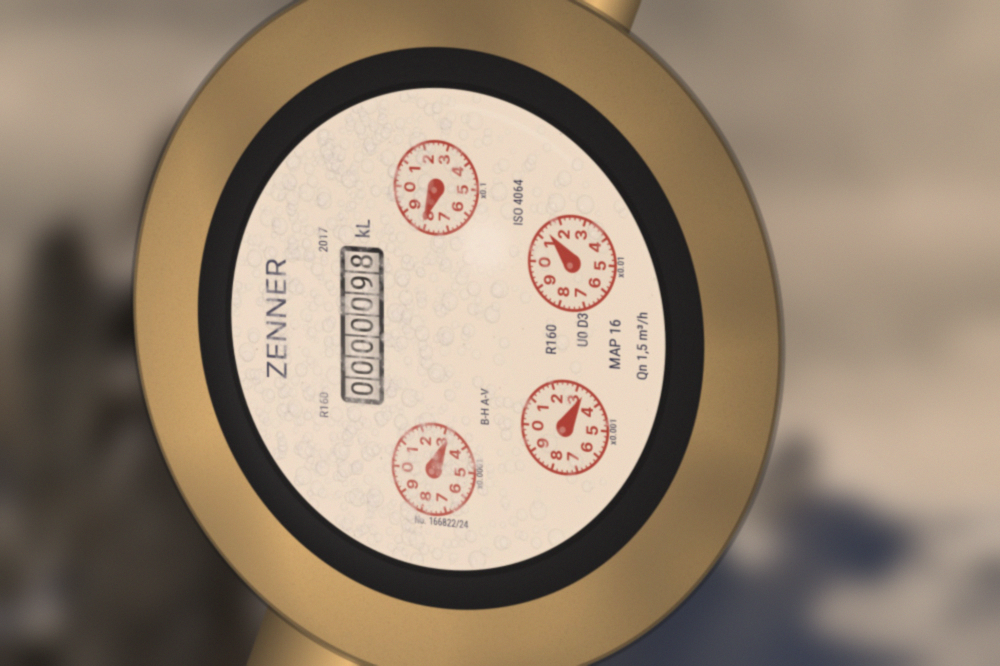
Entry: **98.8133** kL
